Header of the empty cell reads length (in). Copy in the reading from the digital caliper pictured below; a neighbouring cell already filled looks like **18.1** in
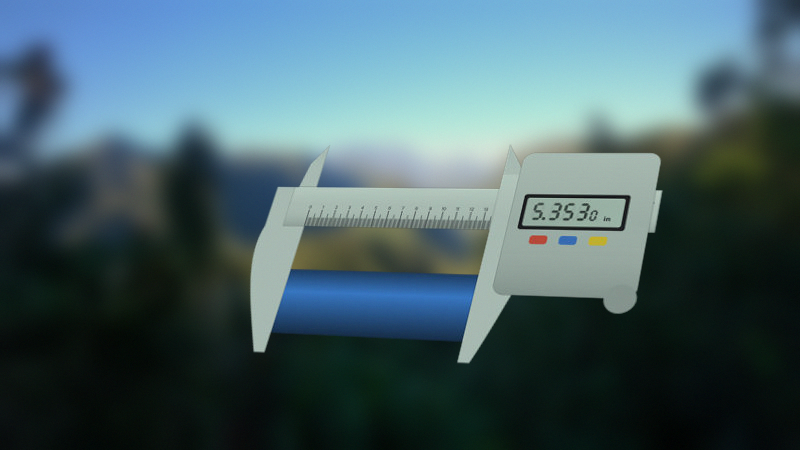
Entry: **5.3530** in
